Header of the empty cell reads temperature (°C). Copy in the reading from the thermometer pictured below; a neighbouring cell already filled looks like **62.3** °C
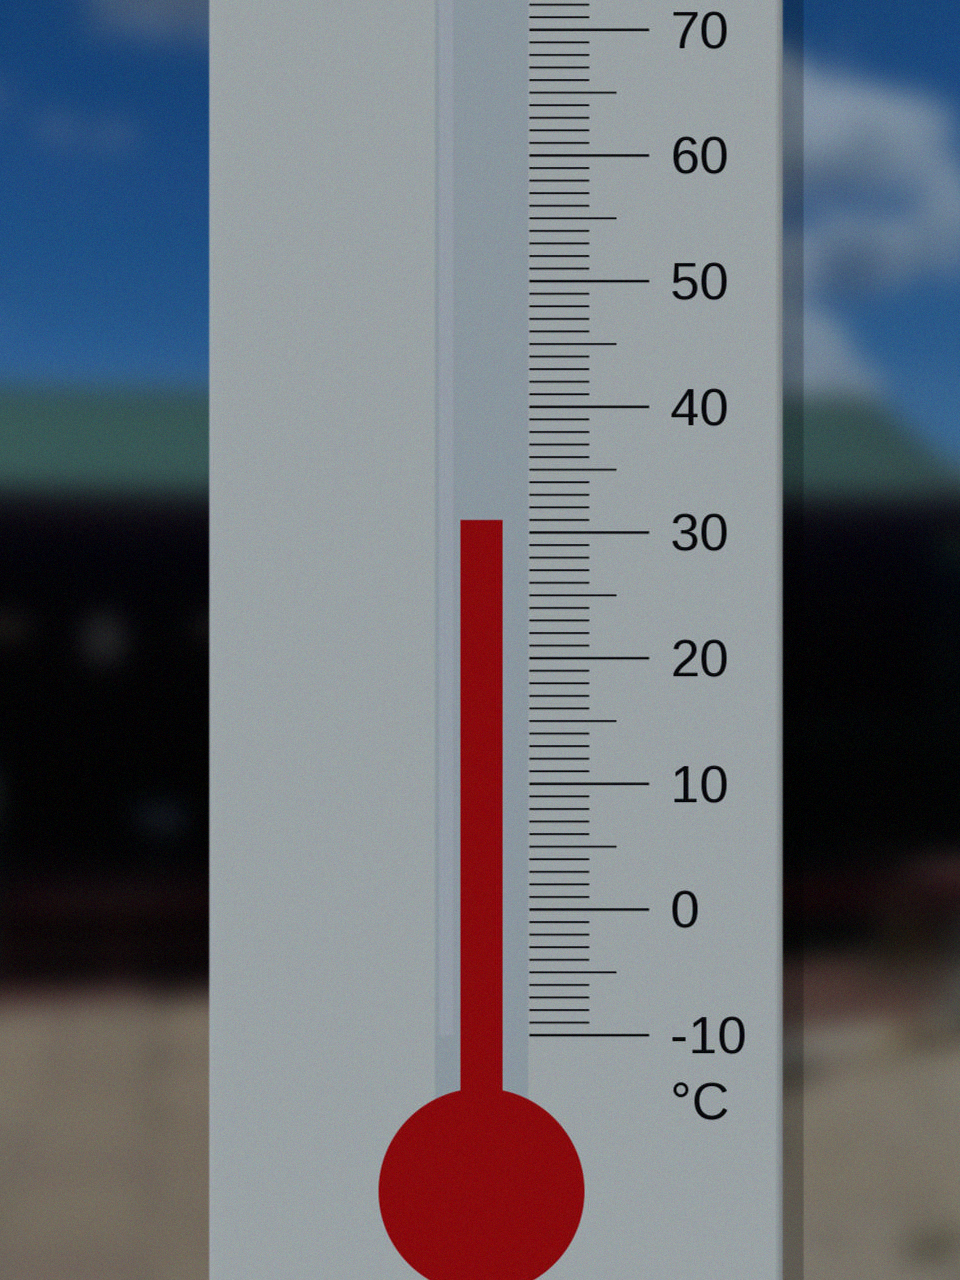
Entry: **31** °C
